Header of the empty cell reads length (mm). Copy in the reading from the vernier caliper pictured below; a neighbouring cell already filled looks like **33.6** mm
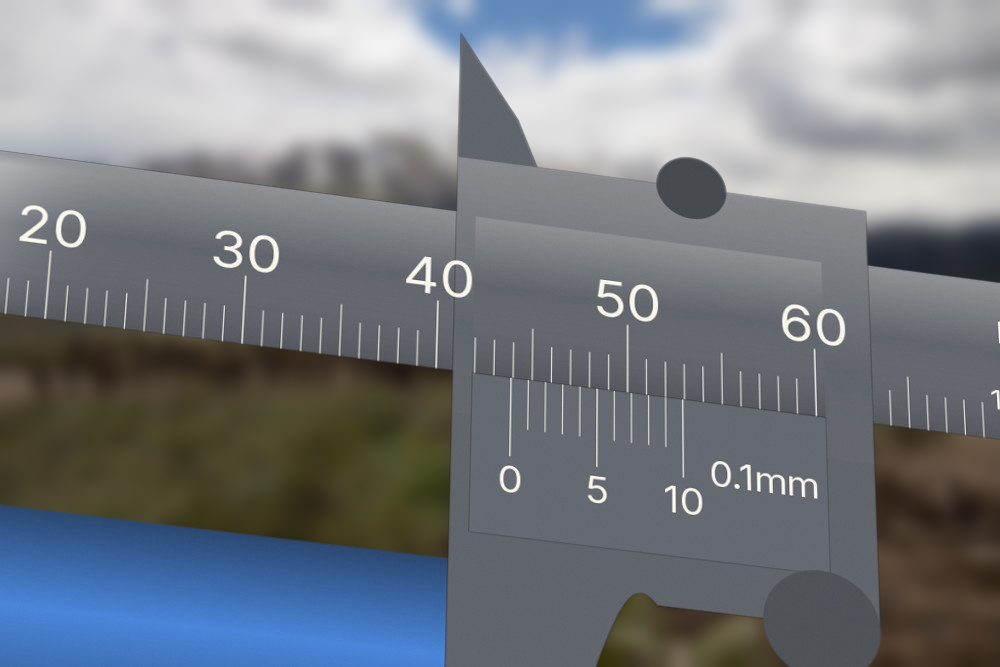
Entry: **43.9** mm
